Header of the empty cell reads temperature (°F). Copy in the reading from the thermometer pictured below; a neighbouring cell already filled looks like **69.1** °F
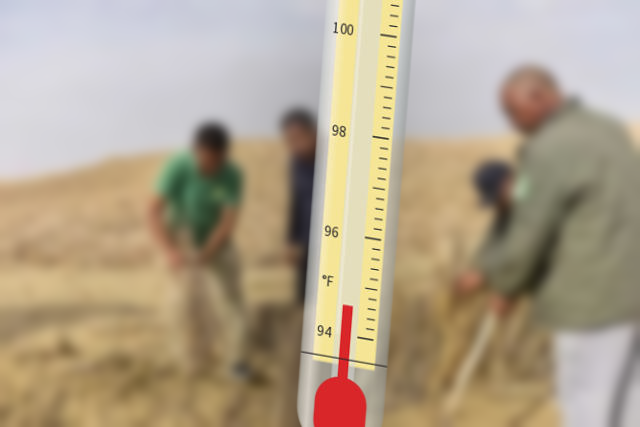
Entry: **94.6** °F
